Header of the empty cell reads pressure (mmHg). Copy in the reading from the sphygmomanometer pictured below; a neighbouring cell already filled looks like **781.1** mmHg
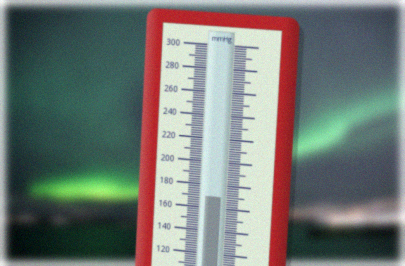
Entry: **170** mmHg
